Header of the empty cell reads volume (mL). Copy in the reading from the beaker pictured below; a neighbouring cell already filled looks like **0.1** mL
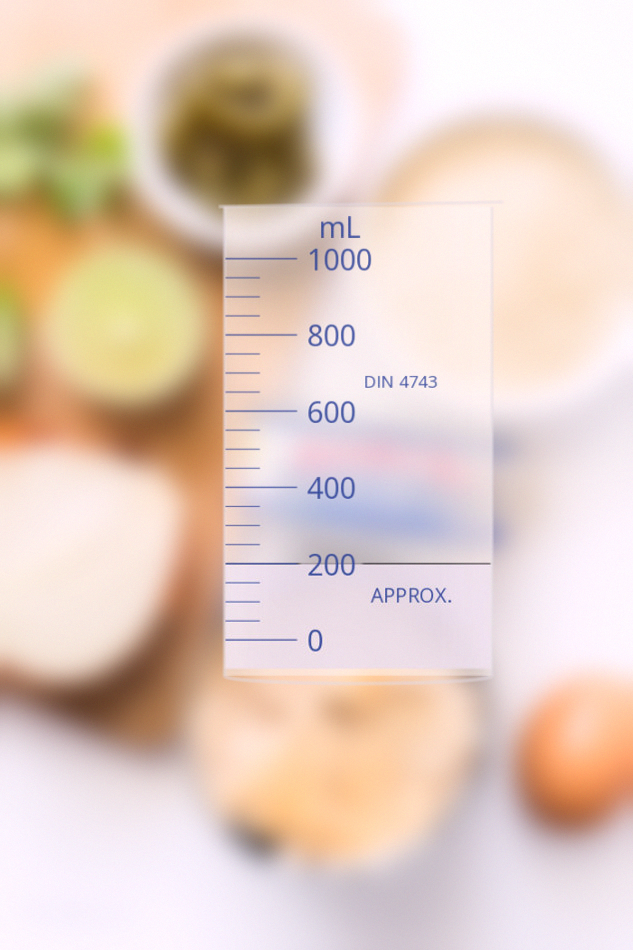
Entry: **200** mL
